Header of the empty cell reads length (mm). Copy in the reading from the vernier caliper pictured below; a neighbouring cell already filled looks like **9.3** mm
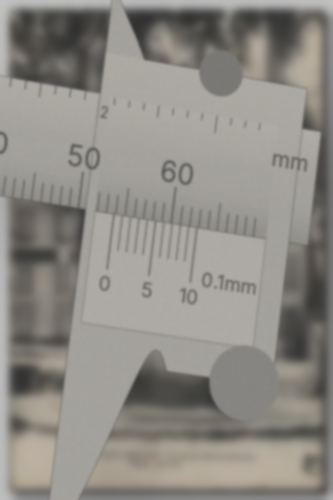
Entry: **53.8** mm
